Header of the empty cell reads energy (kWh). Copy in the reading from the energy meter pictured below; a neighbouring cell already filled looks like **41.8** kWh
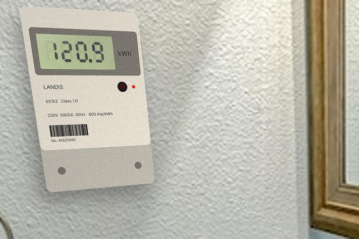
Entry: **120.9** kWh
